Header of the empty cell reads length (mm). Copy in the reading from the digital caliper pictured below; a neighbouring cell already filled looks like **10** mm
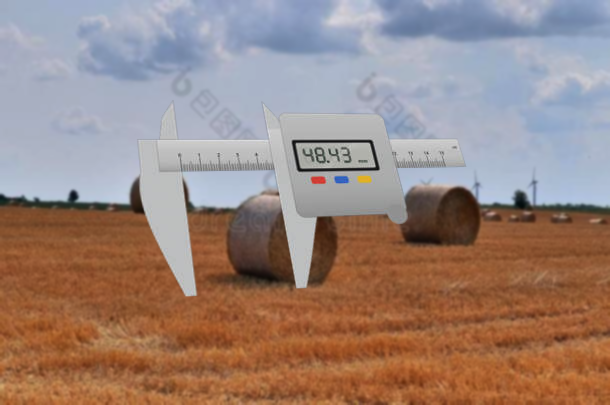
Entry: **48.43** mm
